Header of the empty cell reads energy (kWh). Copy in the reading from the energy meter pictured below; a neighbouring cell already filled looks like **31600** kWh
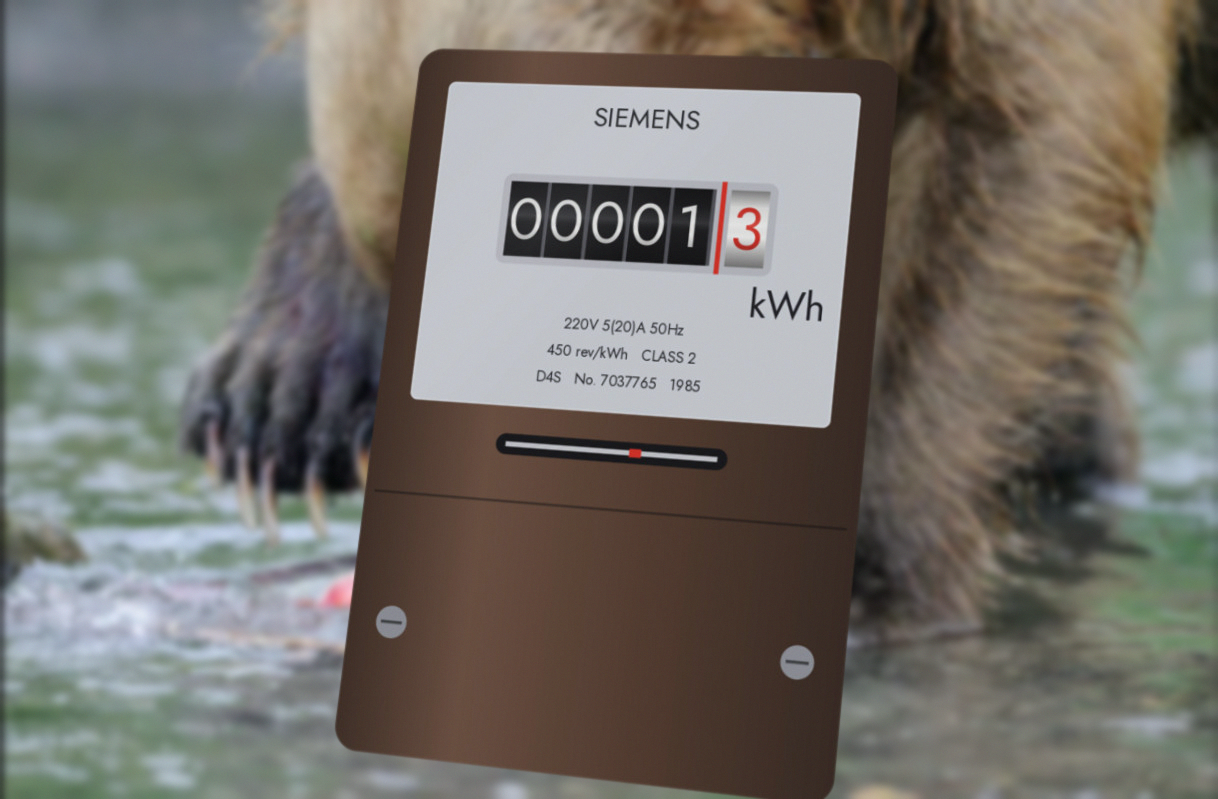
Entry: **1.3** kWh
